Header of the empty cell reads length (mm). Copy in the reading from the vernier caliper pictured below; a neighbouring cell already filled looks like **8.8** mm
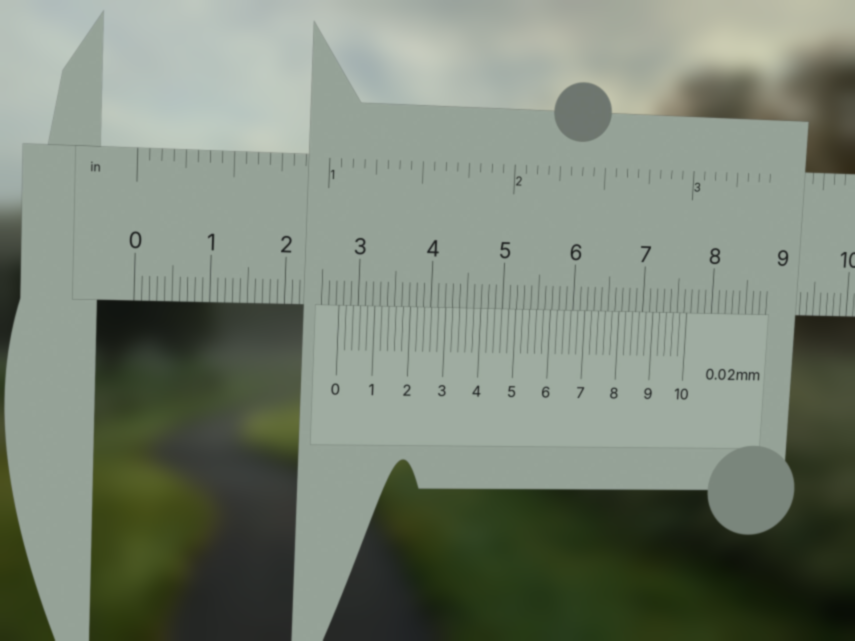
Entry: **27.4** mm
